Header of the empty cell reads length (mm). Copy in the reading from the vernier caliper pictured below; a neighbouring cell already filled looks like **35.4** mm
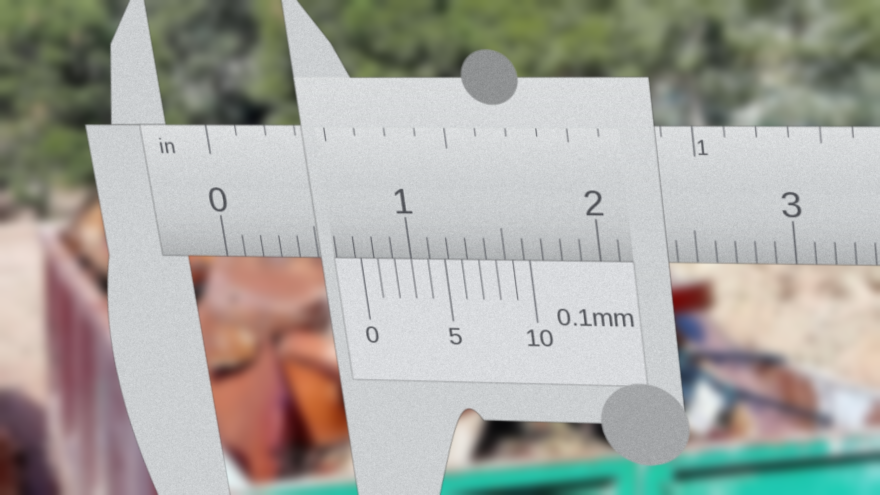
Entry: **7.3** mm
